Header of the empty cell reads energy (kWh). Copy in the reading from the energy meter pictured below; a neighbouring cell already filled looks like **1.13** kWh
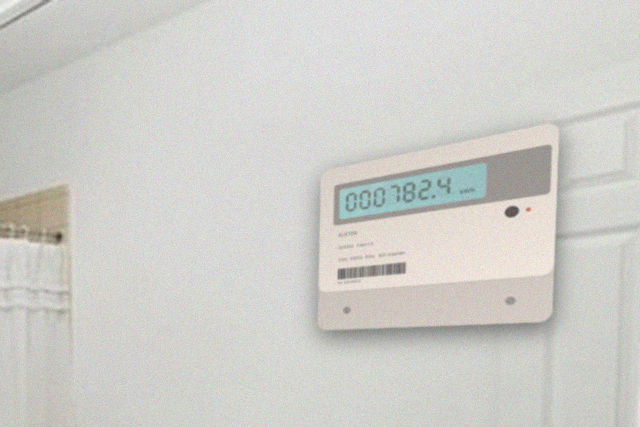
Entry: **782.4** kWh
